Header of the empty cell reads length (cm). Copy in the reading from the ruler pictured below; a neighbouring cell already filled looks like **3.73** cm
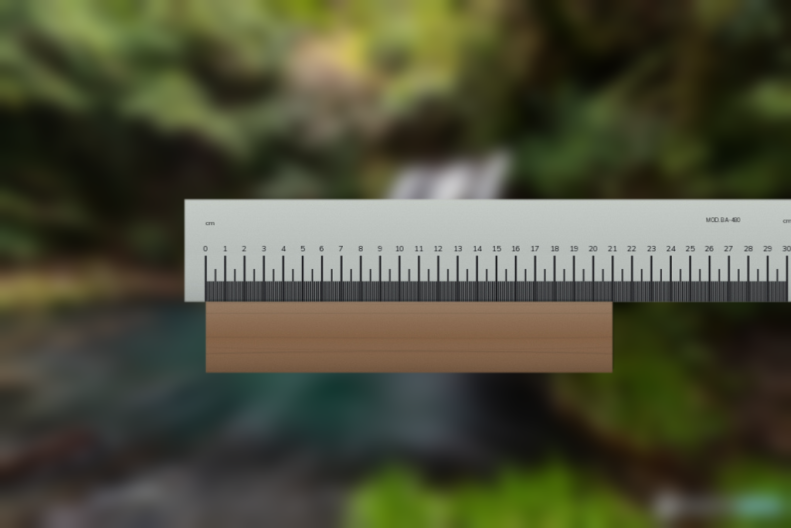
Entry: **21** cm
